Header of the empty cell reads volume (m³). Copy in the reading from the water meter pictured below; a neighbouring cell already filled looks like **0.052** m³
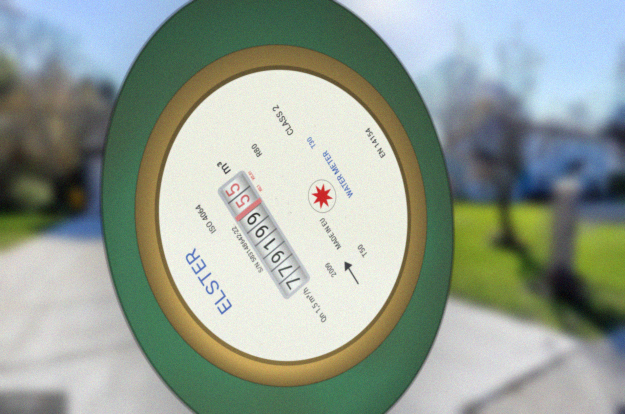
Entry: **779199.55** m³
